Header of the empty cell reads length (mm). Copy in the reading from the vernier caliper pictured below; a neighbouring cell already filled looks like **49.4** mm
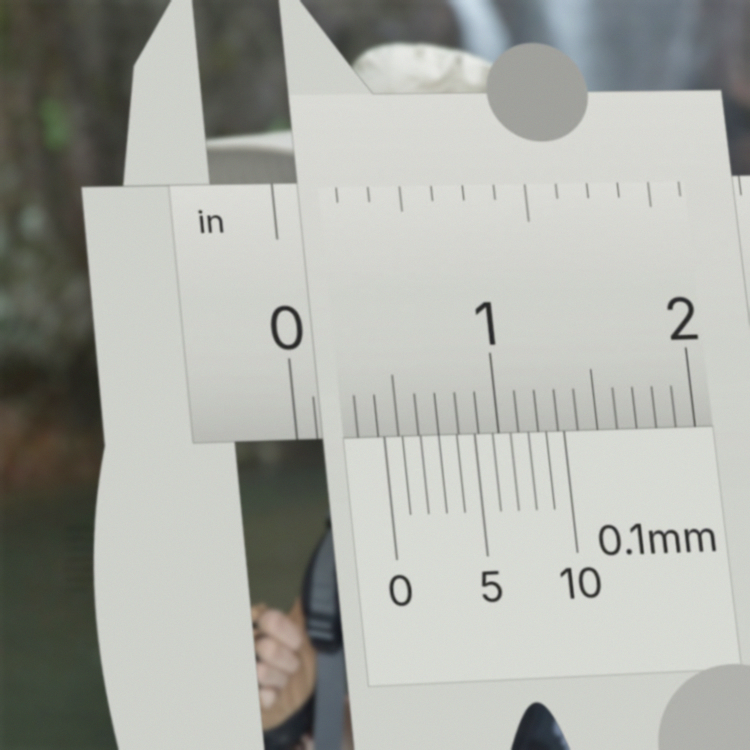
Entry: **4.3** mm
